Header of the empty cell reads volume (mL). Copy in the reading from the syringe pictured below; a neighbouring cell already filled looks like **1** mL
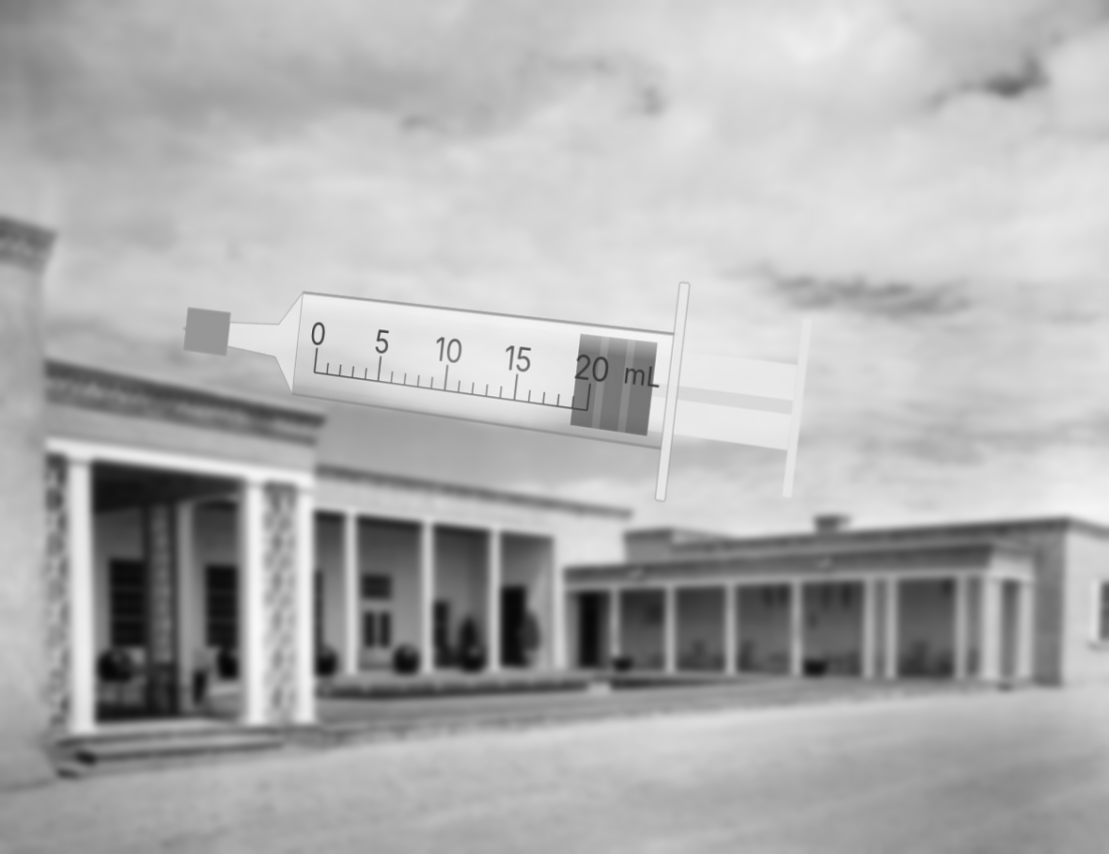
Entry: **19** mL
